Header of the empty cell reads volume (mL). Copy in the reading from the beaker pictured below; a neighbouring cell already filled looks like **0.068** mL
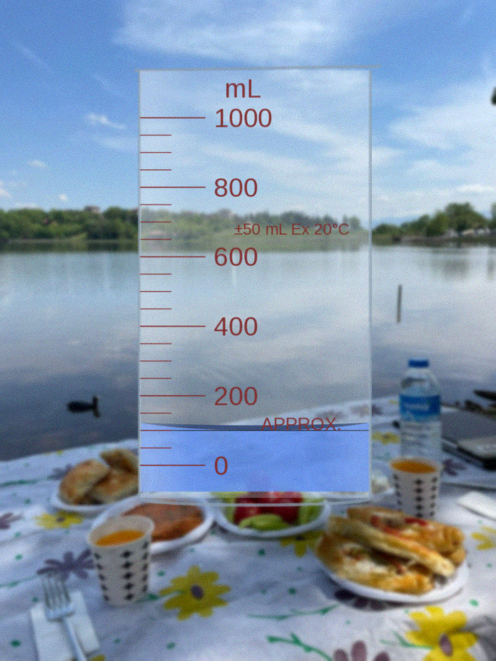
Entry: **100** mL
